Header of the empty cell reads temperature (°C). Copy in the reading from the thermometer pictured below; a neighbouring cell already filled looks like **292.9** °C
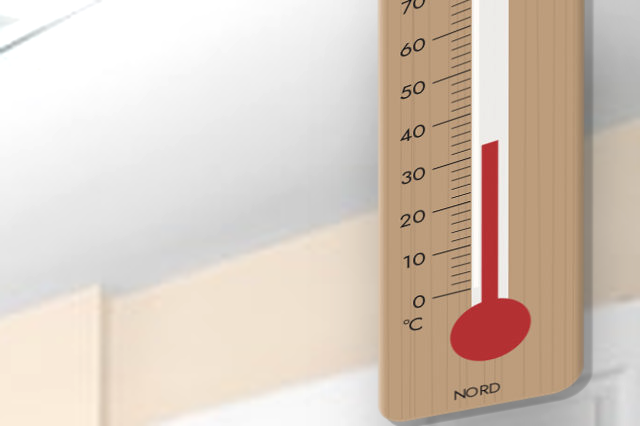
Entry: **32** °C
